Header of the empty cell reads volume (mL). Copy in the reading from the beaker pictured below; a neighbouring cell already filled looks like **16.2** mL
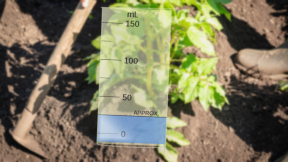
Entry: **25** mL
